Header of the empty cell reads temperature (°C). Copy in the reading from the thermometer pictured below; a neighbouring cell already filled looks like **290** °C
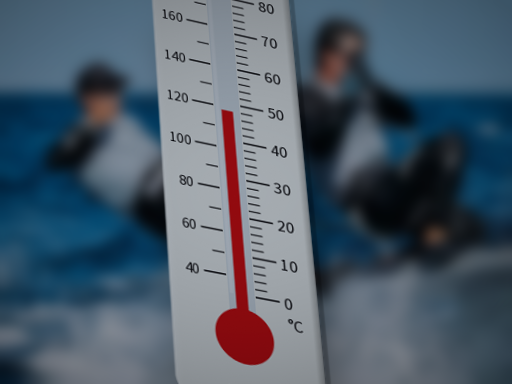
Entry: **48** °C
